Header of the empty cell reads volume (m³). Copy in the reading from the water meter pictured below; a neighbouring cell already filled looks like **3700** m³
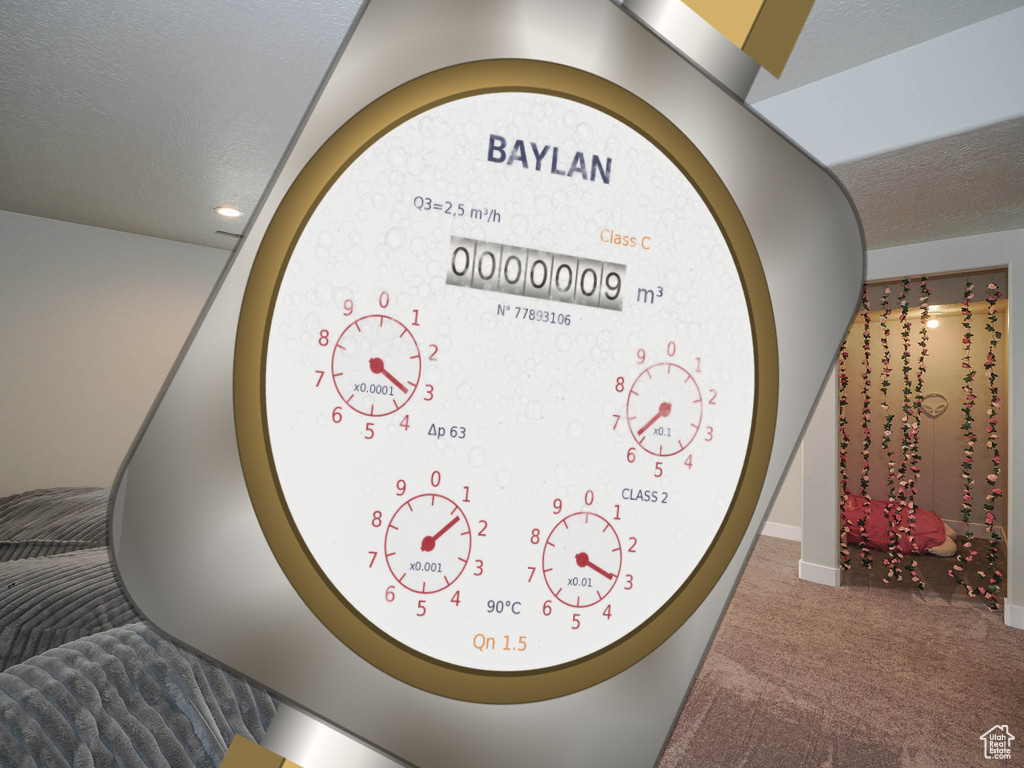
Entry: **9.6313** m³
